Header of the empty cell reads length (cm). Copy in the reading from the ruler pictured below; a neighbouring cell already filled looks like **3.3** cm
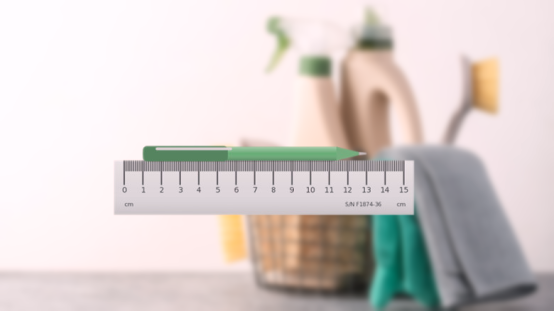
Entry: **12** cm
